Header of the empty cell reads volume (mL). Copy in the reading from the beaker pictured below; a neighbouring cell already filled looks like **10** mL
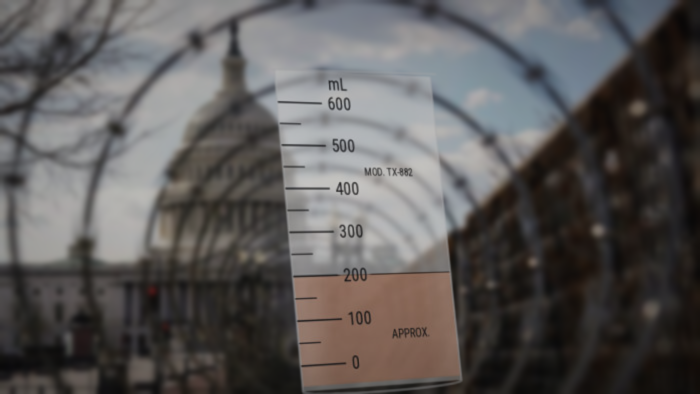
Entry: **200** mL
